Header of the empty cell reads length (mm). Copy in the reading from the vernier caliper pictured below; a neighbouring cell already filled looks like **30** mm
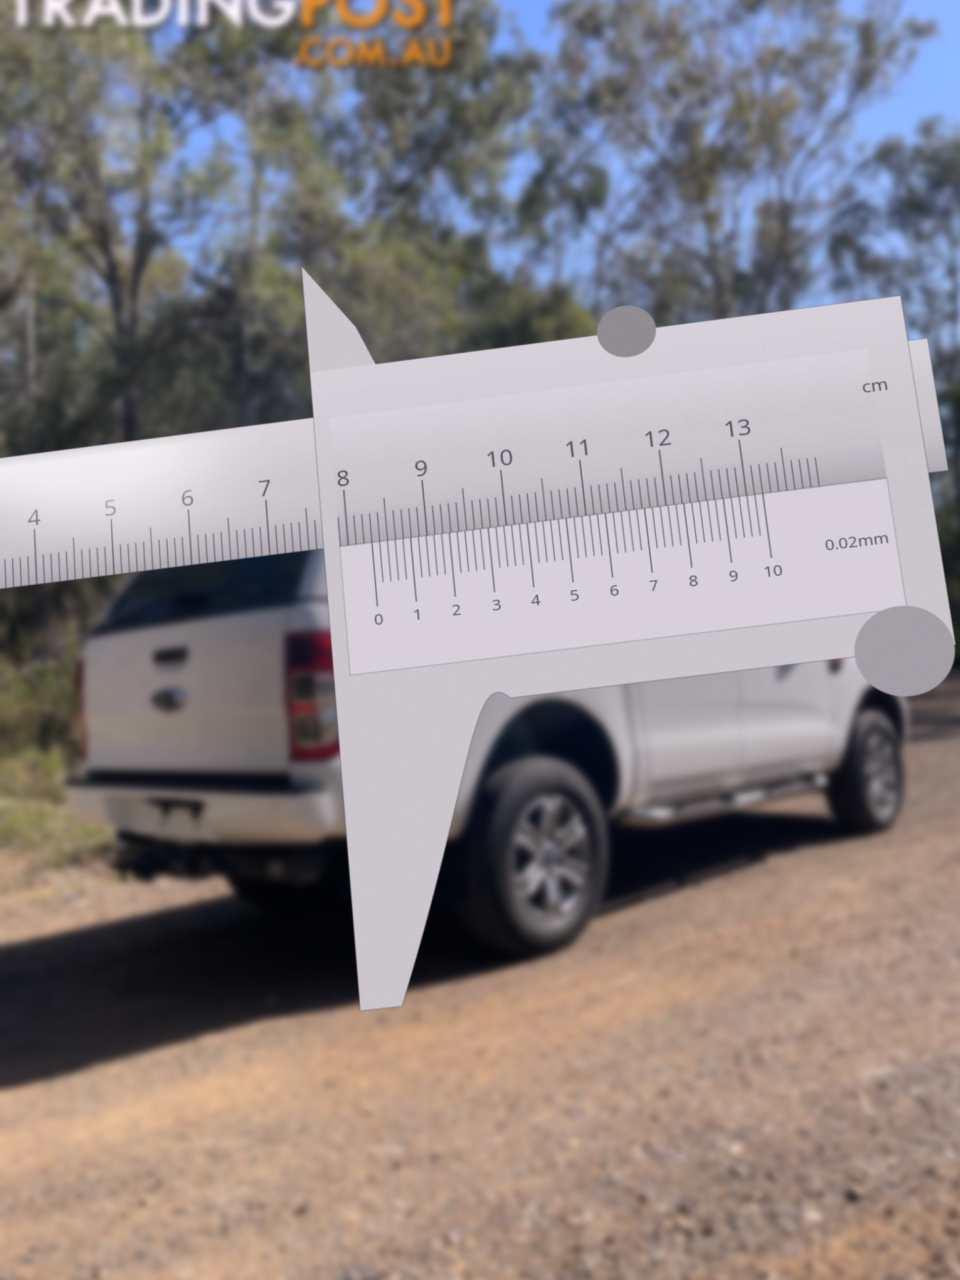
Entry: **83.0** mm
